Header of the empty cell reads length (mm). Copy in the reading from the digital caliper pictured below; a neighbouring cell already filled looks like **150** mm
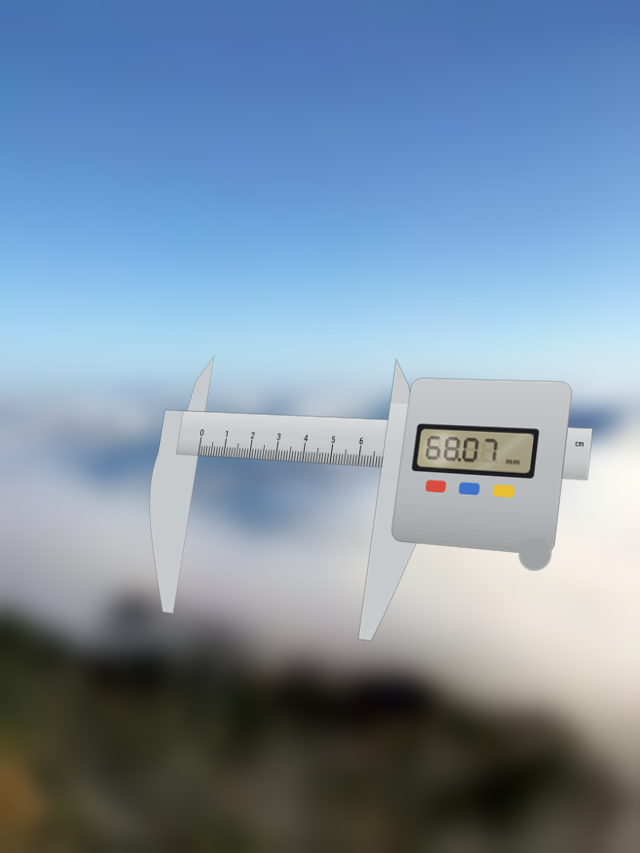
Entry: **68.07** mm
